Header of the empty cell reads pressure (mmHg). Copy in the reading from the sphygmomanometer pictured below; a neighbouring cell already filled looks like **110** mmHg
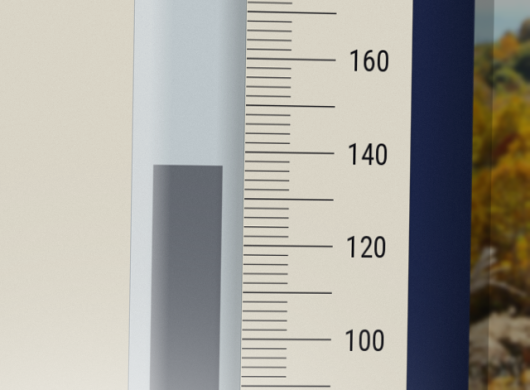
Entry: **137** mmHg
